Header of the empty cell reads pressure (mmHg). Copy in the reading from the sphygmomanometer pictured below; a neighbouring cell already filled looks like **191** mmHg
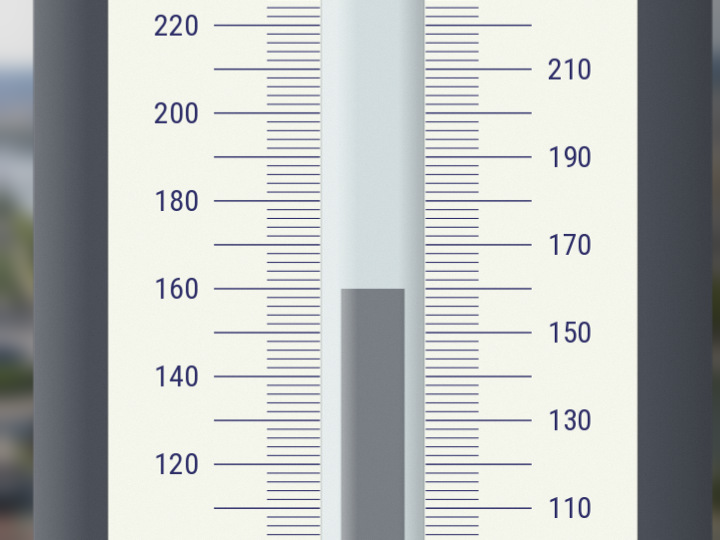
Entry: **160** mmHg
